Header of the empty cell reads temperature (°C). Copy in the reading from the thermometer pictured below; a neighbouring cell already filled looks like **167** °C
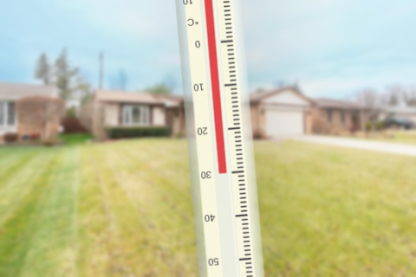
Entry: **30** °C
